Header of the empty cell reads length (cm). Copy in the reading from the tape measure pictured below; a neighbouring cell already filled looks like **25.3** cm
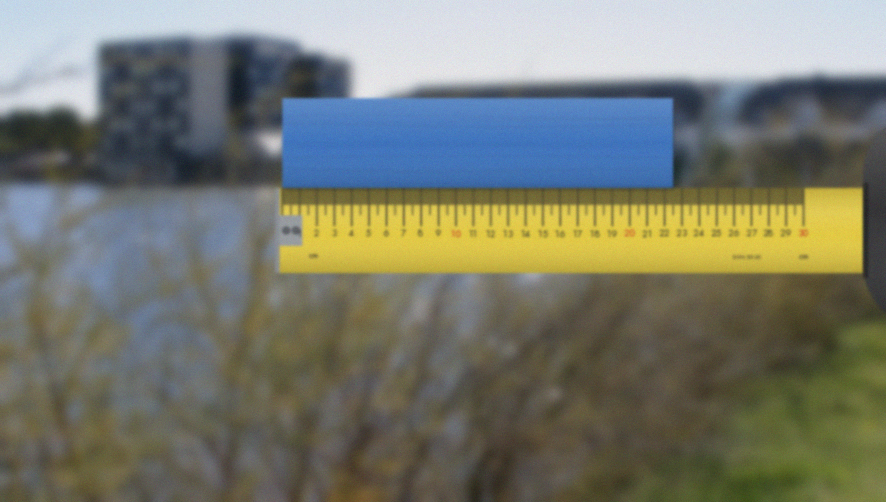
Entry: **22.5** cm
